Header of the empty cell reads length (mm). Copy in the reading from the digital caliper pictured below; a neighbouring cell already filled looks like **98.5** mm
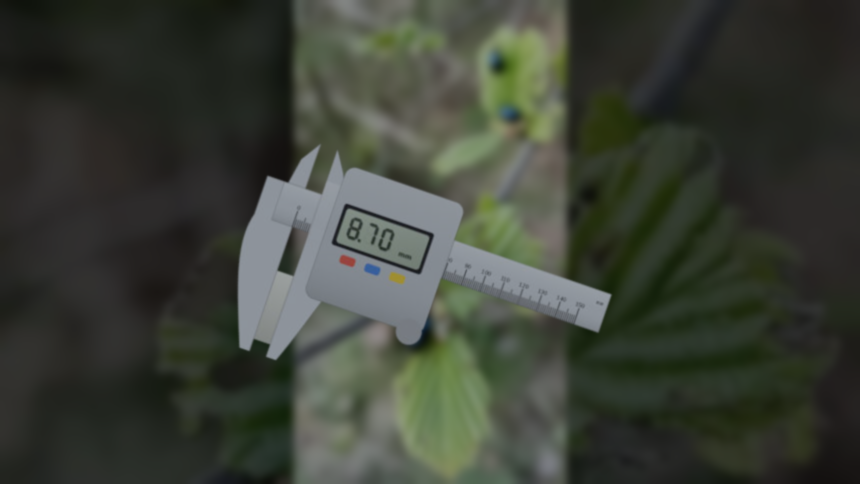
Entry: **8.70** mm
